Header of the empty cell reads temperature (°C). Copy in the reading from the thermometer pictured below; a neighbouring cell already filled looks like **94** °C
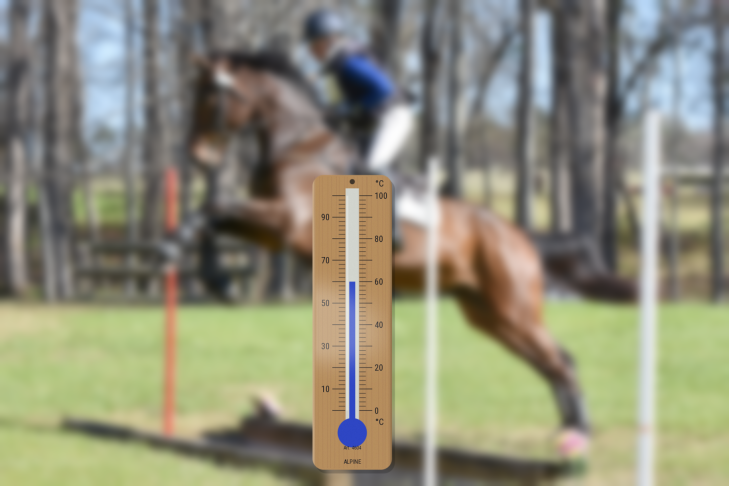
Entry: **60** °C
